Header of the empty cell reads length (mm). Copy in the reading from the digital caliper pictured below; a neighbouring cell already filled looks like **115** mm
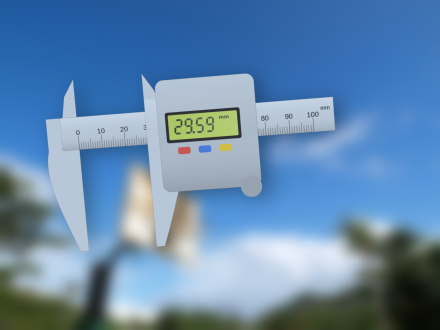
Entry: **29.59** mm
